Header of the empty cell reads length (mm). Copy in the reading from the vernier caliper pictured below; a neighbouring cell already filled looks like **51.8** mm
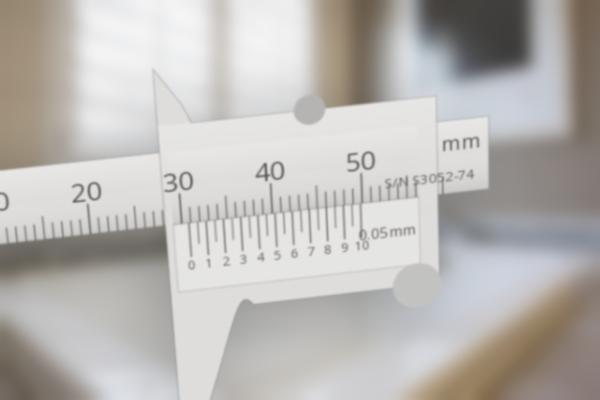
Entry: **30.8** mm
